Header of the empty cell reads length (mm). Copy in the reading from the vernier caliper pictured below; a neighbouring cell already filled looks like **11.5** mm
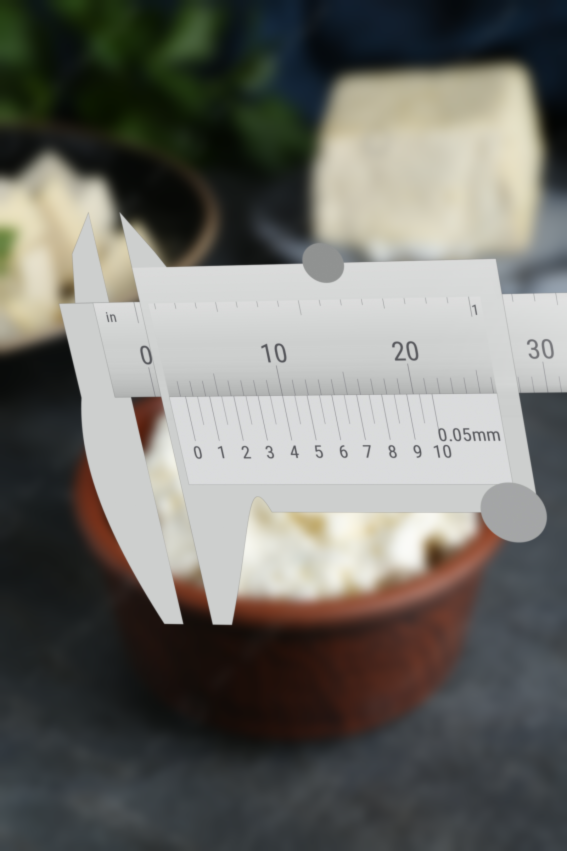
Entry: **2.4** mm
